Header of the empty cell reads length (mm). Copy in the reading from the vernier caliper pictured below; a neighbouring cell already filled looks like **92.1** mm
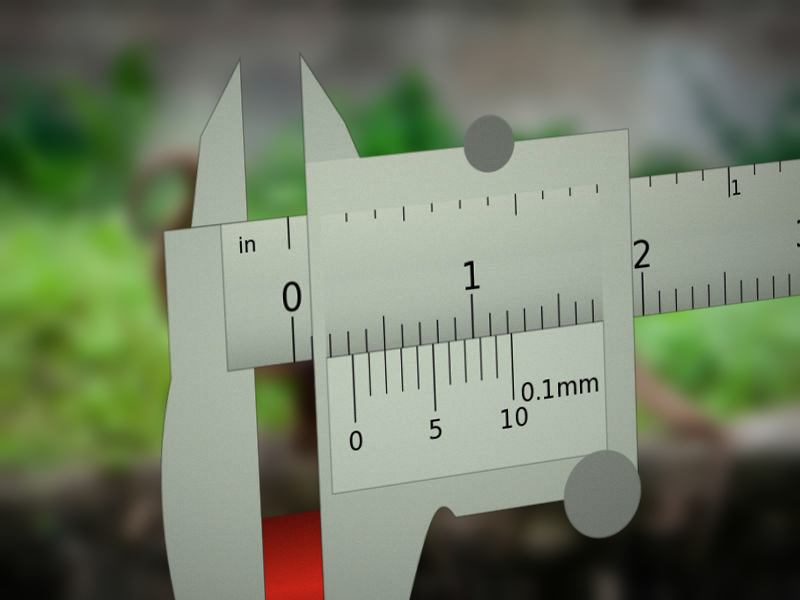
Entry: **3.2** mm
